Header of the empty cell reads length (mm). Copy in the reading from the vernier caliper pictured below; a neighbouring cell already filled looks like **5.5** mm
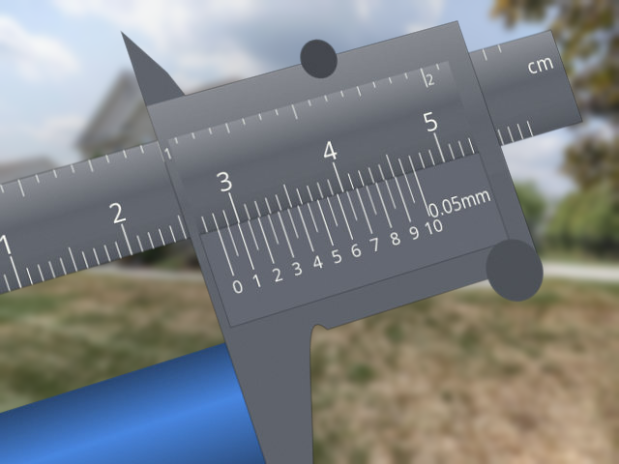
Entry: **28.0** mm
